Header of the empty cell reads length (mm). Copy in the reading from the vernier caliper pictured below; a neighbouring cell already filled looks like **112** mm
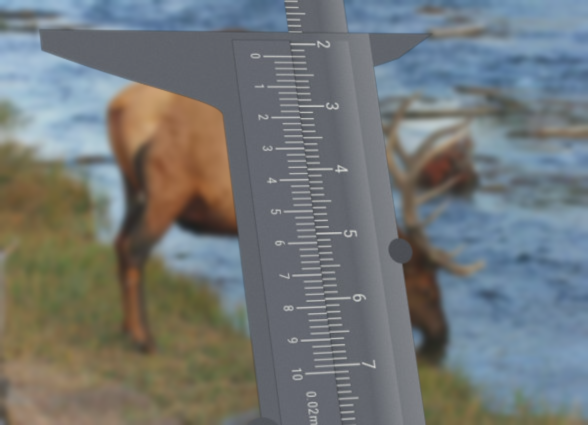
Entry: **22.0** mm
